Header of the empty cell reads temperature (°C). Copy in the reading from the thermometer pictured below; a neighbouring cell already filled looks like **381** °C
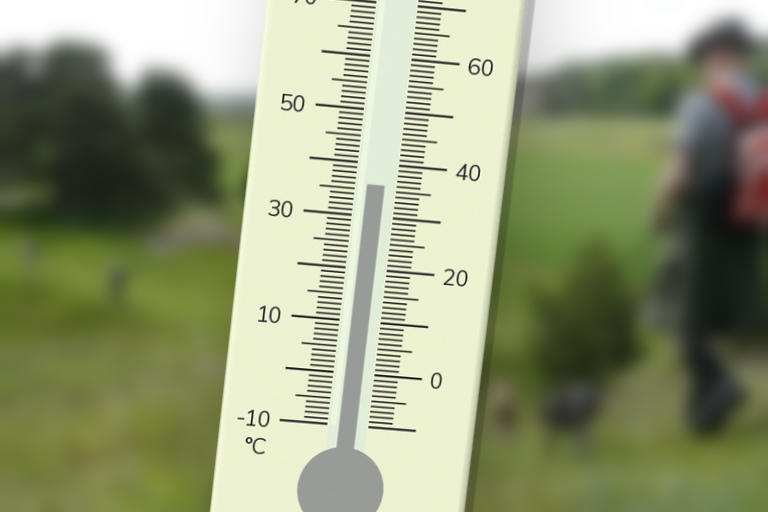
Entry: **36** °C
